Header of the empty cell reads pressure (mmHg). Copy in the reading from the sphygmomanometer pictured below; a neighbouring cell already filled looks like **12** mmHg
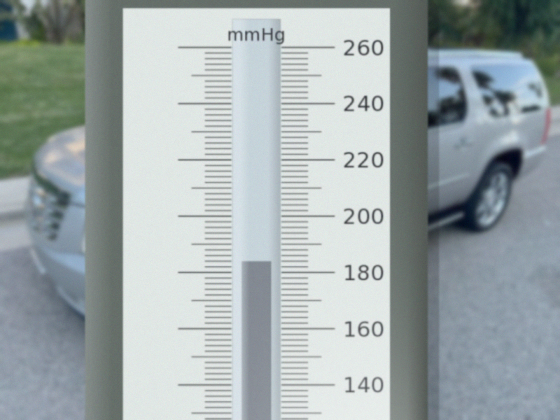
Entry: **184** mmHg
